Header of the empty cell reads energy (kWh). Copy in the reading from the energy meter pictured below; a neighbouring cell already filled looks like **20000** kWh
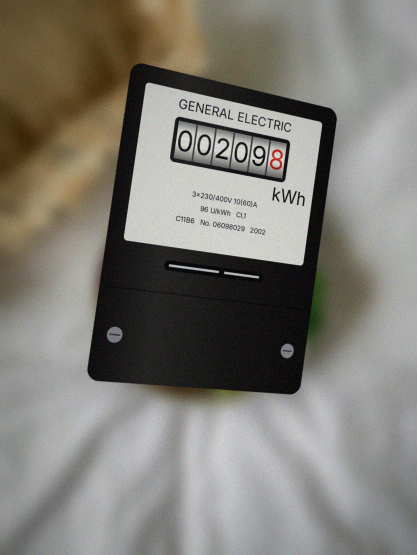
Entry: **209.8** kWh
